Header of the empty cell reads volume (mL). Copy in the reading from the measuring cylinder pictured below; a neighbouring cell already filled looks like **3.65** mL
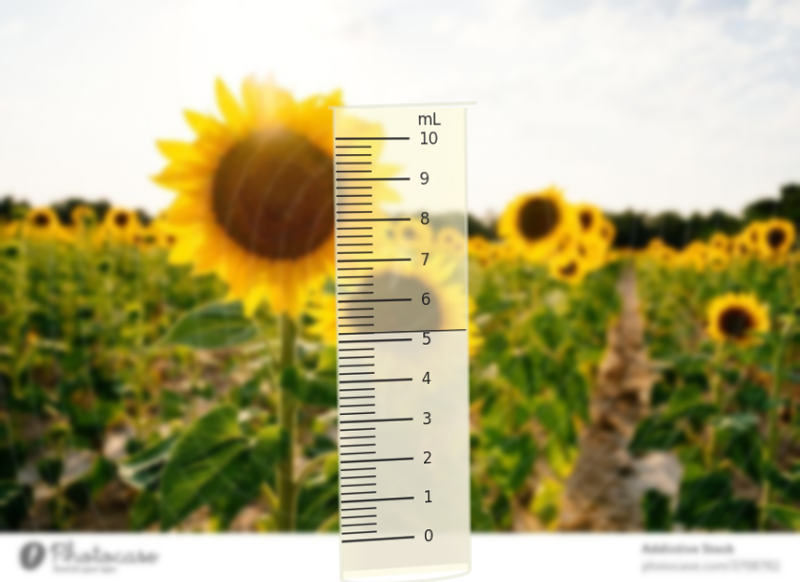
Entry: **5.2** mL
